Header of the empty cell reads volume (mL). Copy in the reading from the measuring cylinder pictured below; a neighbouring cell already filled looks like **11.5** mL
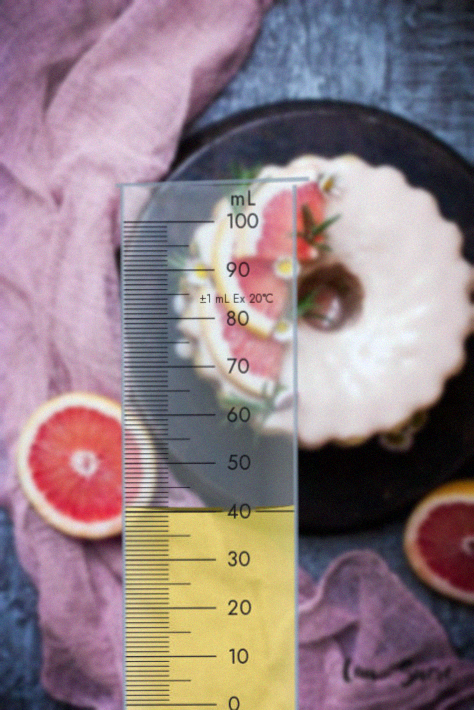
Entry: **40** mL
